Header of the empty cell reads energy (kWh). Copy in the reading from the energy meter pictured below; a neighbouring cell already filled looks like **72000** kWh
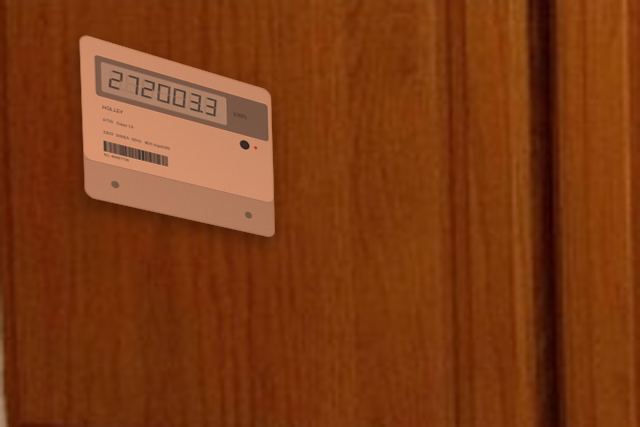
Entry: **272003.3** kWh
